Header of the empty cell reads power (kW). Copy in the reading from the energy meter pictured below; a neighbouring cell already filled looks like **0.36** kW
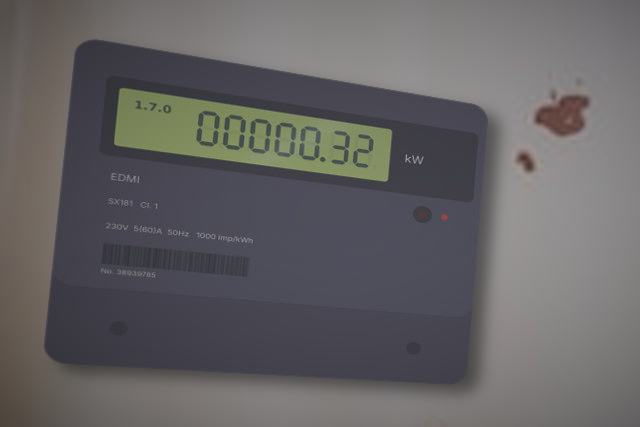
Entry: **0.32** kW
